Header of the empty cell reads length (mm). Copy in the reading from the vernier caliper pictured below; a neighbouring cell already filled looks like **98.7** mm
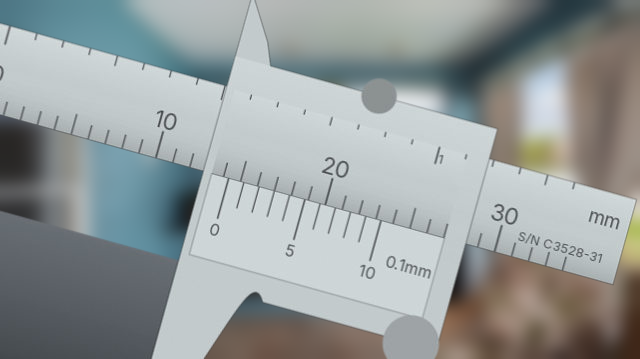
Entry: **14.3** mm
